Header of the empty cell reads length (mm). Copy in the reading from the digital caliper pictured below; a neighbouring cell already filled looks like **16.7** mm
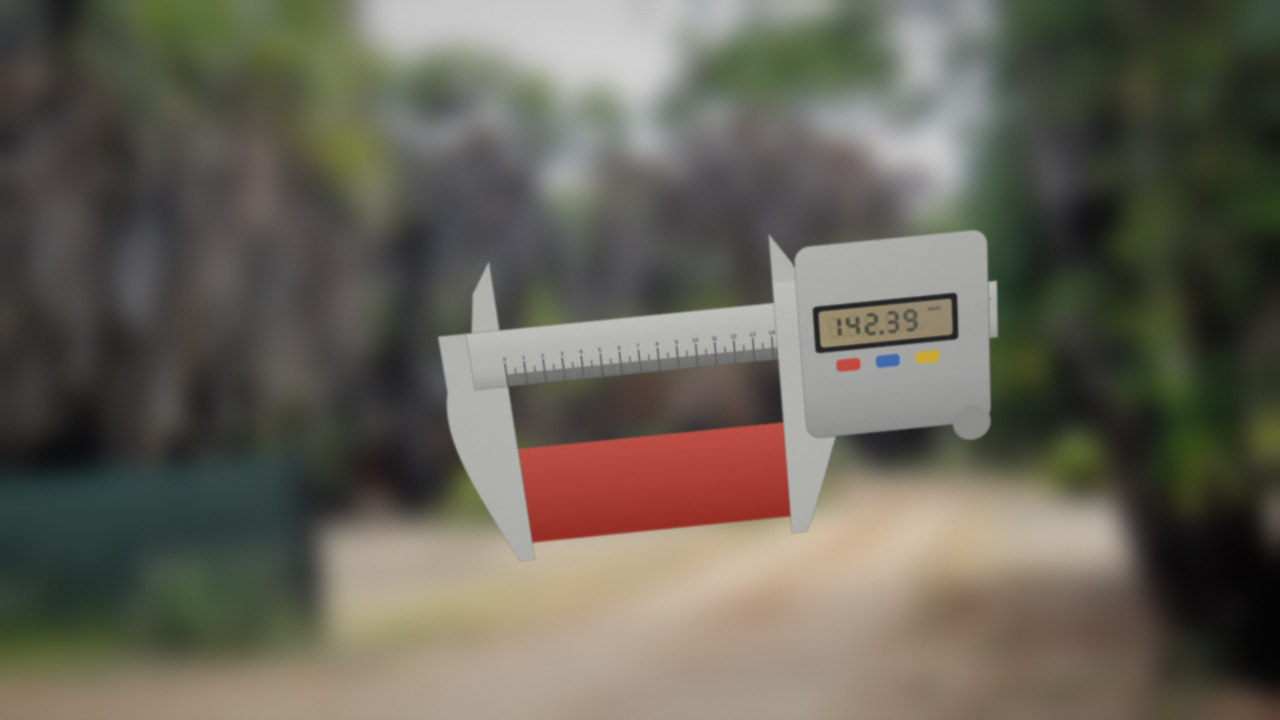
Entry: **142.39** mm
